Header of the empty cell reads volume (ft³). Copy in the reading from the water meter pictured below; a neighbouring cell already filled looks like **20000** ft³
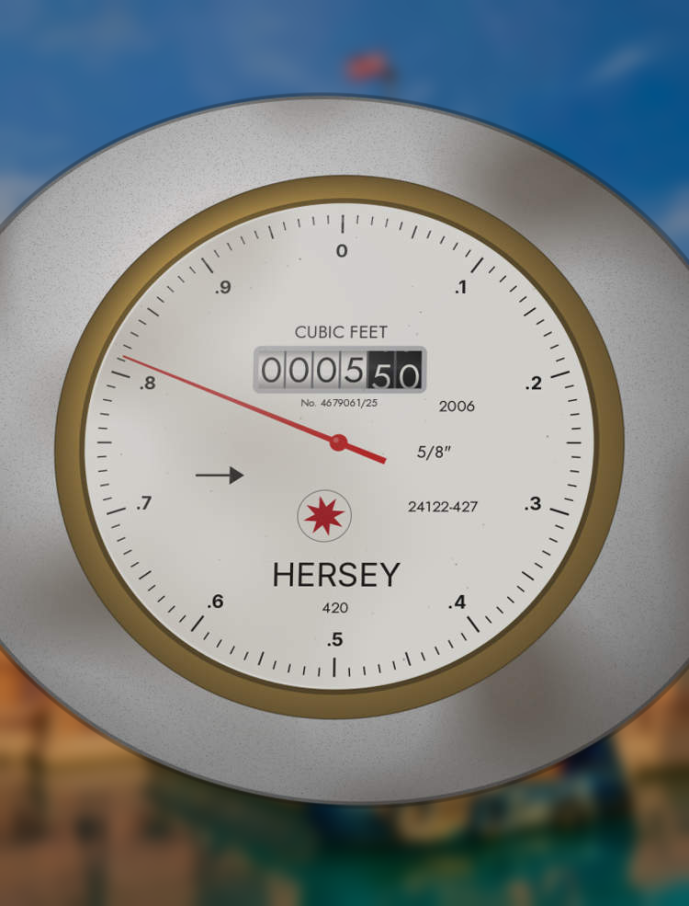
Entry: **549.81** ft³
